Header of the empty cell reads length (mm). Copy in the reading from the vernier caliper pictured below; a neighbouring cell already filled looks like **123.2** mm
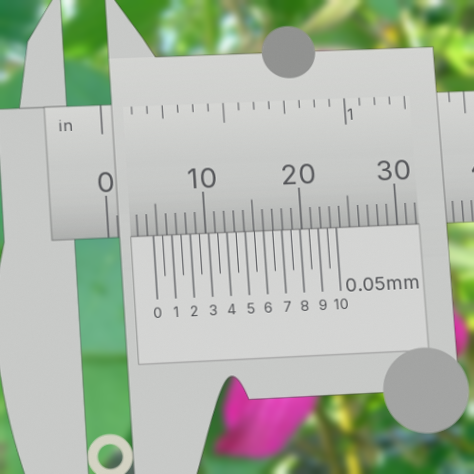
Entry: **4.6** mm
